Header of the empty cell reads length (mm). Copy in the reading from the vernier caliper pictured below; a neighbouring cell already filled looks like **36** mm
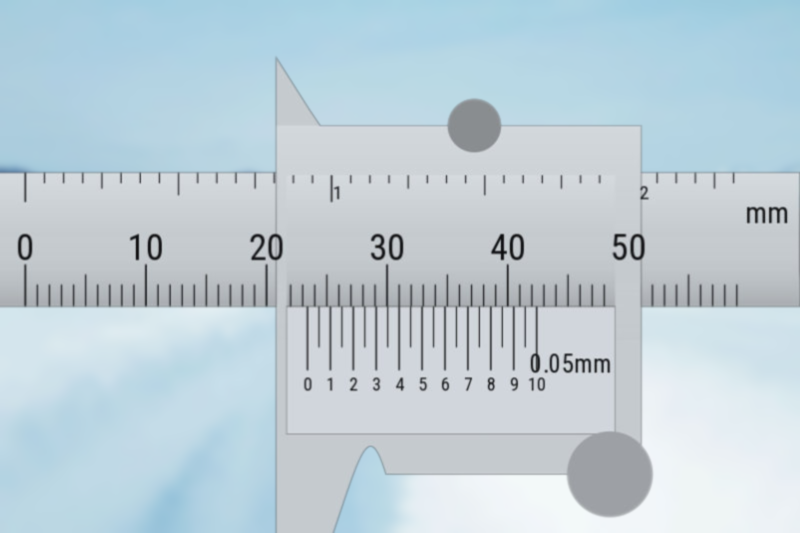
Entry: **23.4** mm
